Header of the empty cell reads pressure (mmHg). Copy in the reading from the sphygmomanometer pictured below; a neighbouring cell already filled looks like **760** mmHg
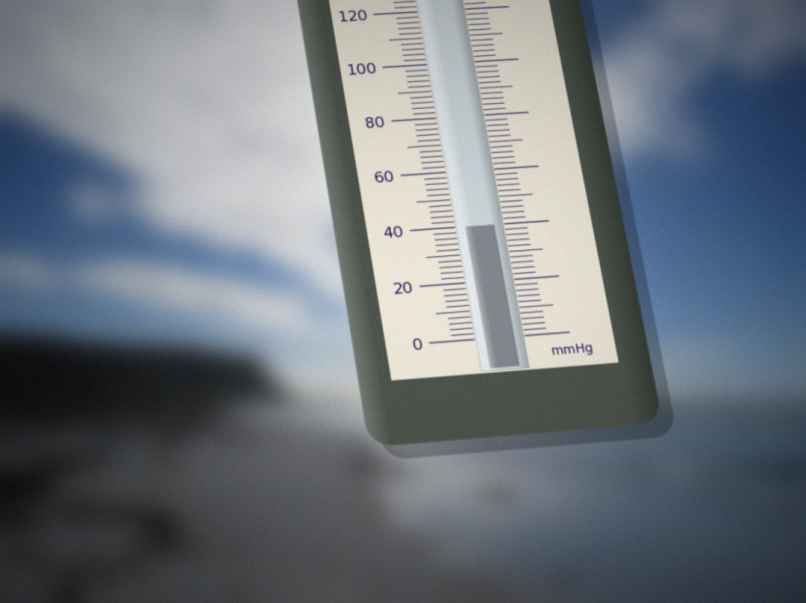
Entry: **40** mmHg
